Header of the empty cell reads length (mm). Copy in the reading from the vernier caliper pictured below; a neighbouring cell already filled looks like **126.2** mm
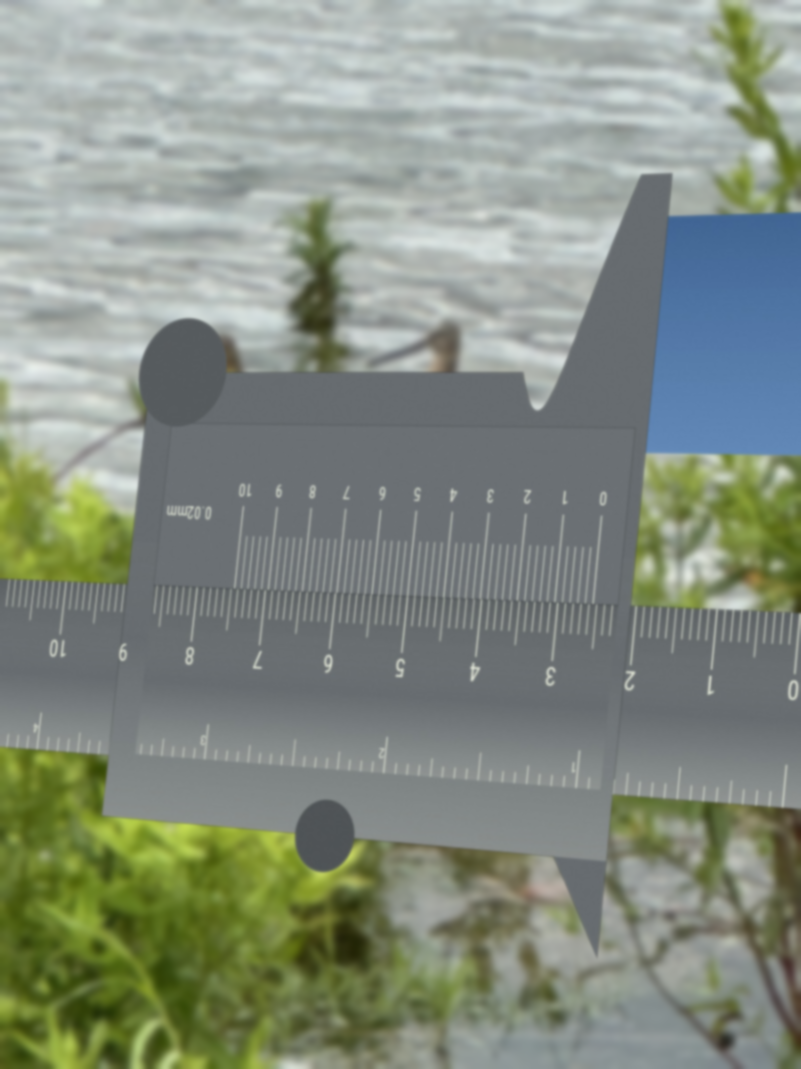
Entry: **25.5** mm
